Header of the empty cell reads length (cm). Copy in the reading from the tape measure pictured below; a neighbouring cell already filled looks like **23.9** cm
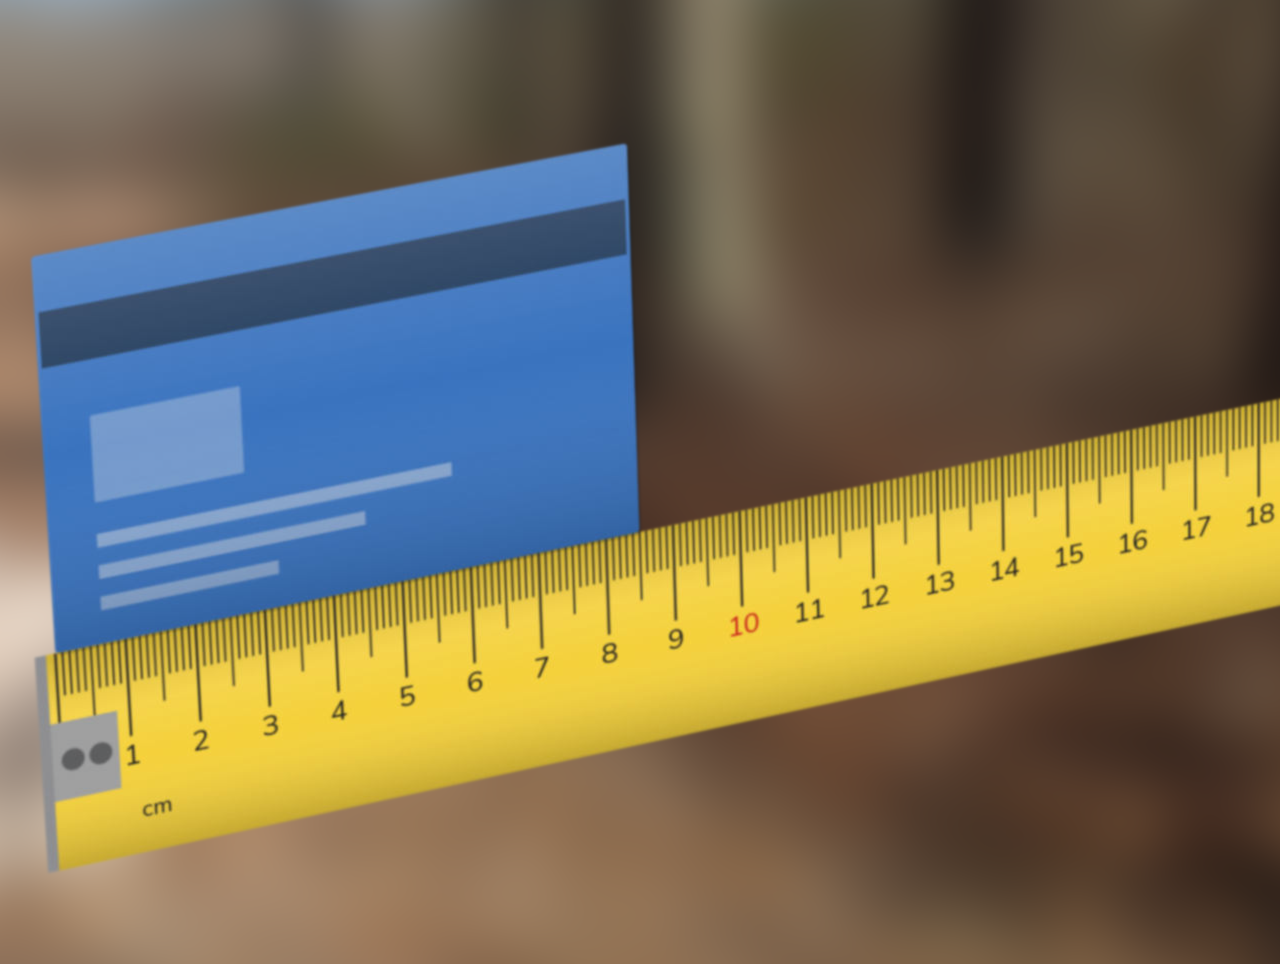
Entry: **8.5** cm
